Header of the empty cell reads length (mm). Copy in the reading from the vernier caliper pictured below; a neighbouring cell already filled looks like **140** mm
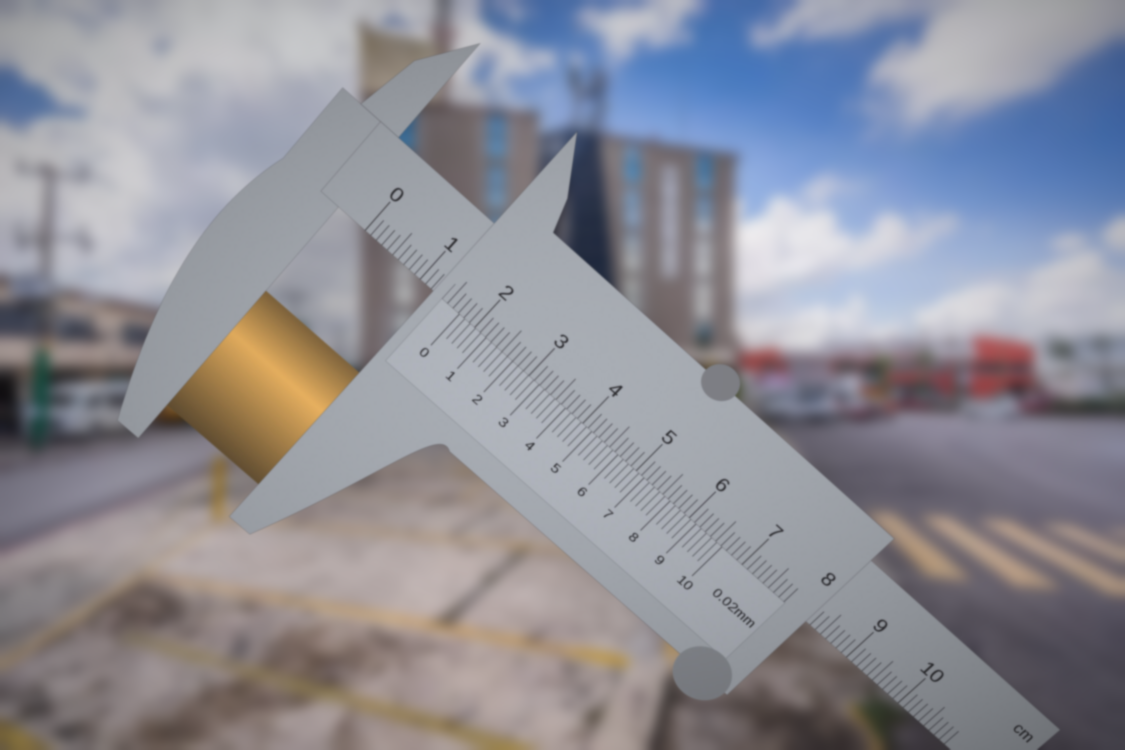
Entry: **17.2** mm
